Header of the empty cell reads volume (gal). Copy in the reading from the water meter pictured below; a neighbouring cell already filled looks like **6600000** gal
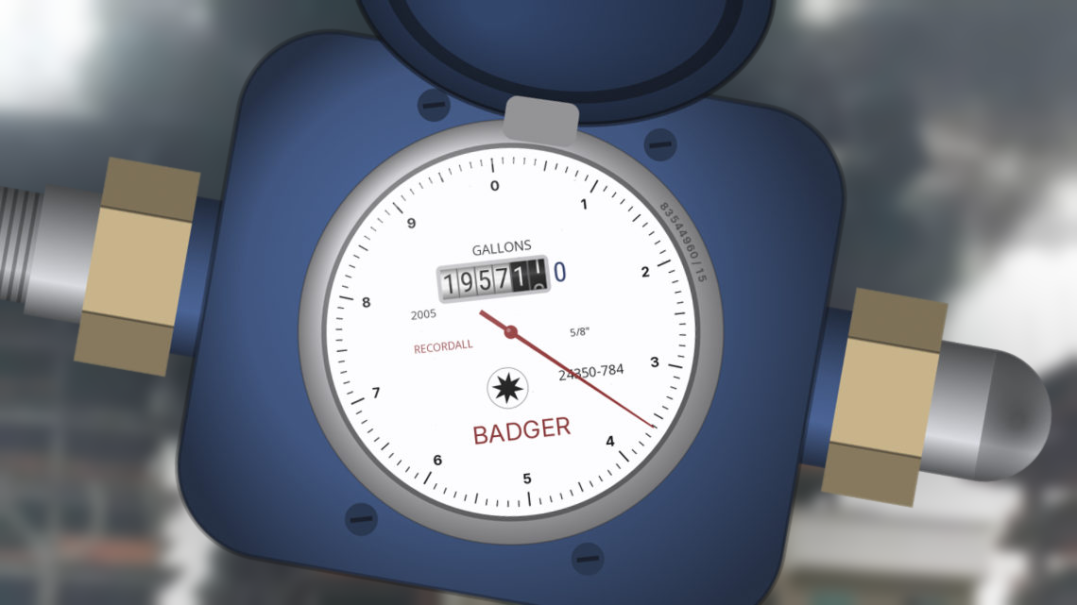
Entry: **1957113.6** gal
